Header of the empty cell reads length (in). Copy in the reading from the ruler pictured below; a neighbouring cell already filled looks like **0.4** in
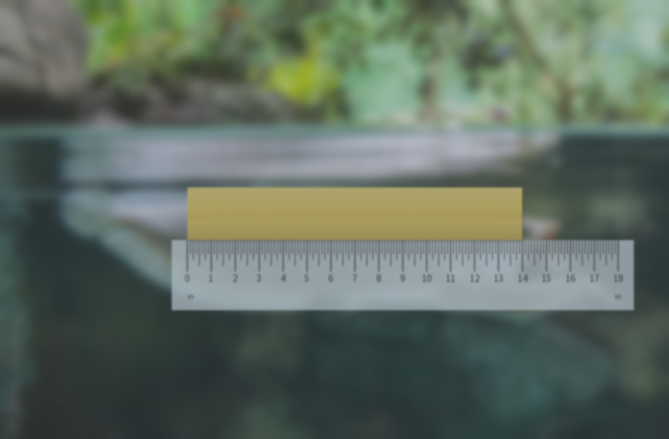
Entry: **14** in
